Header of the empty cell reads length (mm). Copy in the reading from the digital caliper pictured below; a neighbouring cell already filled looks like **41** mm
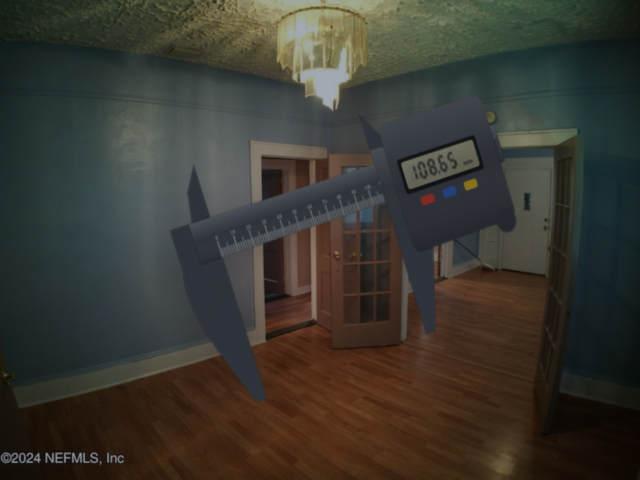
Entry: **108.65** mm
